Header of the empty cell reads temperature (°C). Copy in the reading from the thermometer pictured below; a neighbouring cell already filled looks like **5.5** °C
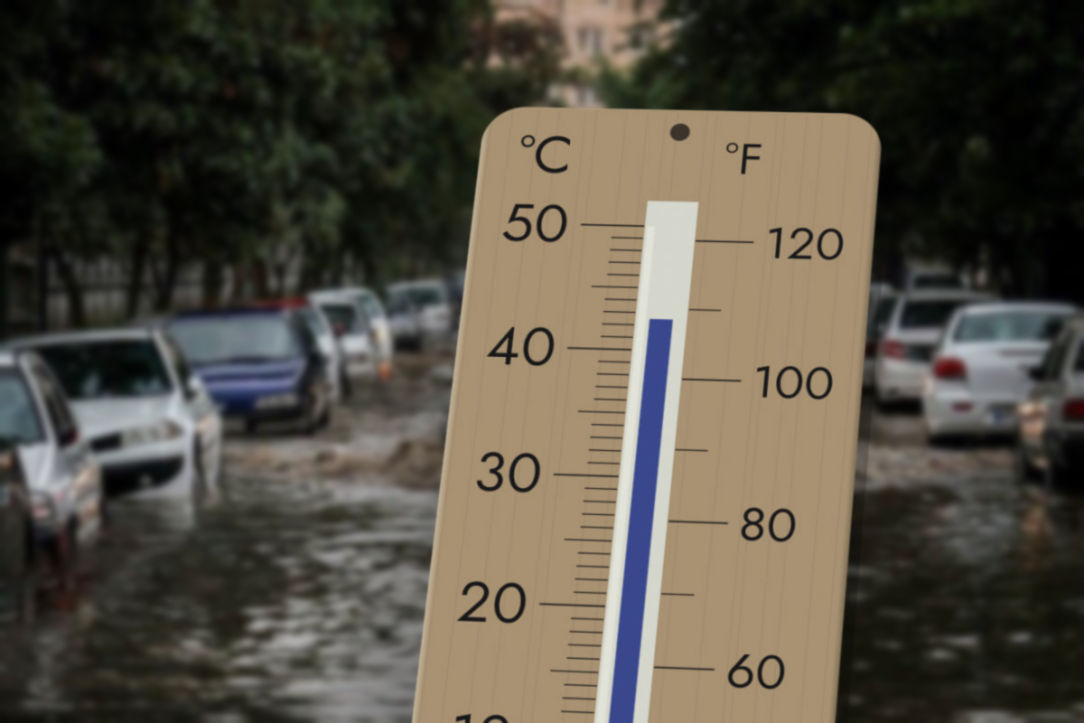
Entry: **42.5** °C
